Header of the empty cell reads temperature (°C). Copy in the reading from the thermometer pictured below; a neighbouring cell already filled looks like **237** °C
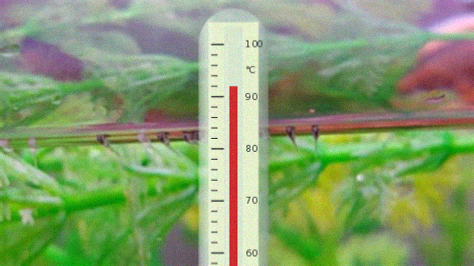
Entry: **92** °C
